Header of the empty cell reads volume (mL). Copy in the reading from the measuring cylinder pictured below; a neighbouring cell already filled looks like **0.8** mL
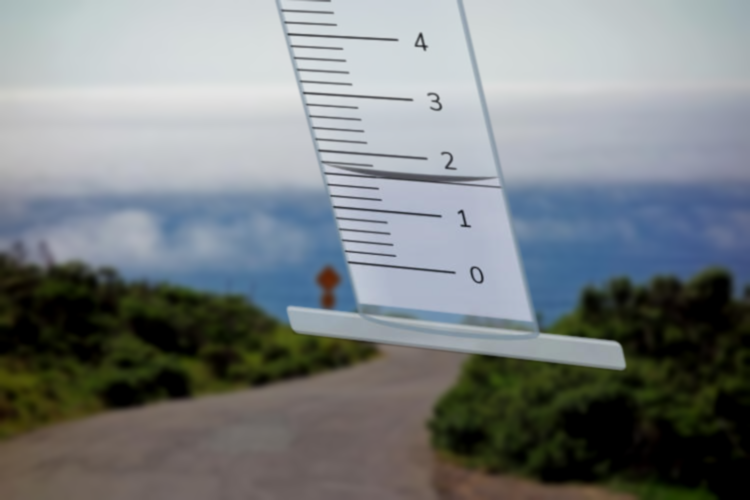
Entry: **1.6** mL
